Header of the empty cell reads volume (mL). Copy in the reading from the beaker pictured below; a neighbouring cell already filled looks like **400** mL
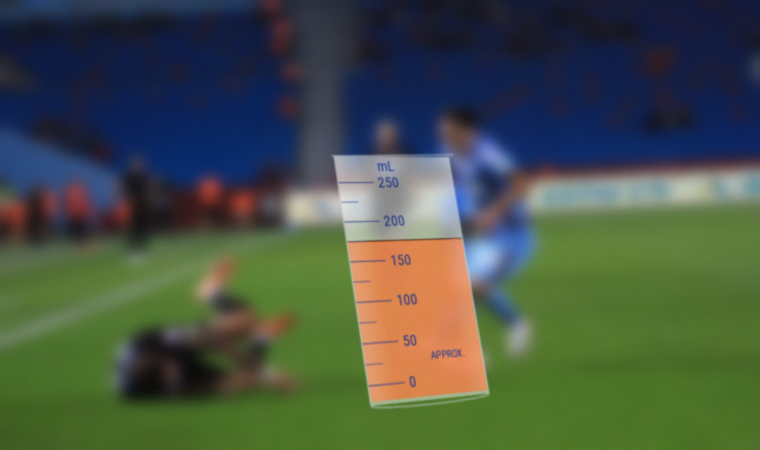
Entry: **175** mL
